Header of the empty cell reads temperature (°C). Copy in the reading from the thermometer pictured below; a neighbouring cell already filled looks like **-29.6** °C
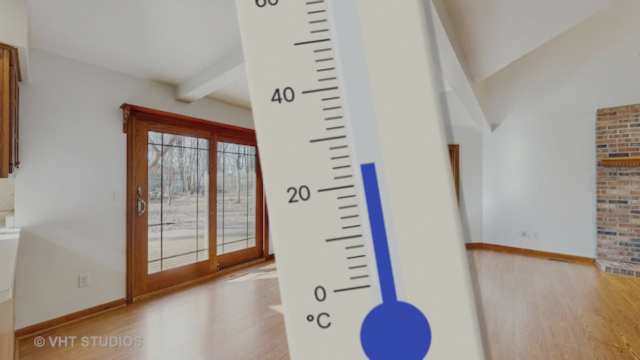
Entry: **24** °C
